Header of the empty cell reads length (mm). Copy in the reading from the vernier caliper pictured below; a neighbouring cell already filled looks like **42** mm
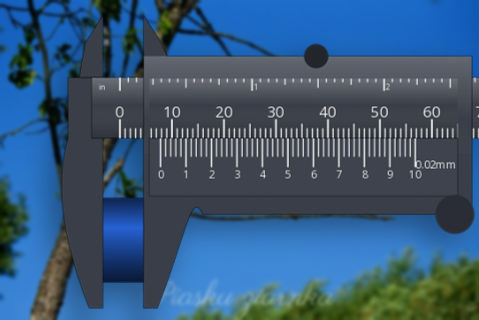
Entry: **7.8** mm
